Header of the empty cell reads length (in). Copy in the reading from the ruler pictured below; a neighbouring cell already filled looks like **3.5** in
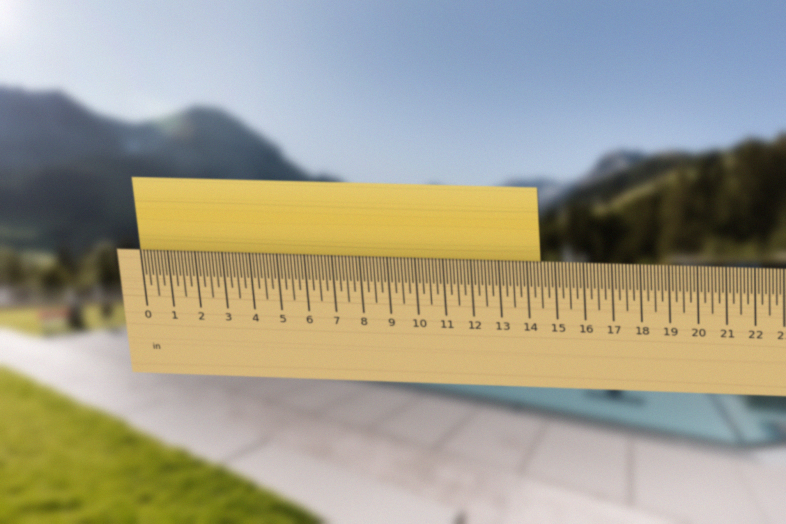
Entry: **14.5** in
